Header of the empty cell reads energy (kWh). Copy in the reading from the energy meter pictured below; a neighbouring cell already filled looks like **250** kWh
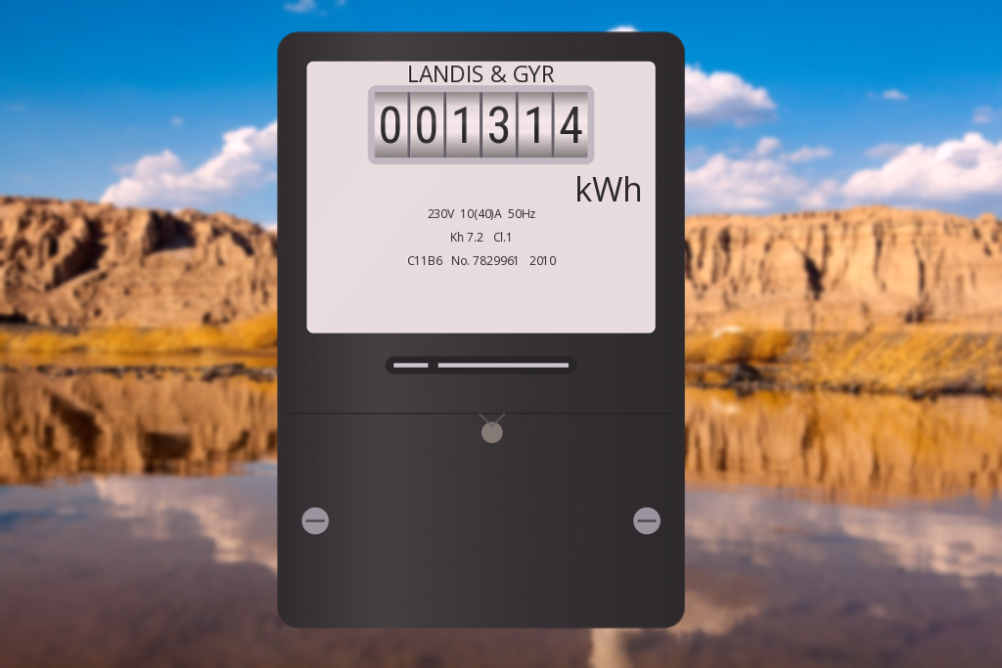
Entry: **1314** kWh
